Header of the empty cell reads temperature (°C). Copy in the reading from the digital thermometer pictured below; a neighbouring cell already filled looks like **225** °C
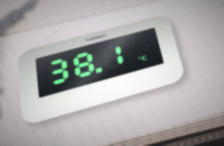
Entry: **38.1** °C
